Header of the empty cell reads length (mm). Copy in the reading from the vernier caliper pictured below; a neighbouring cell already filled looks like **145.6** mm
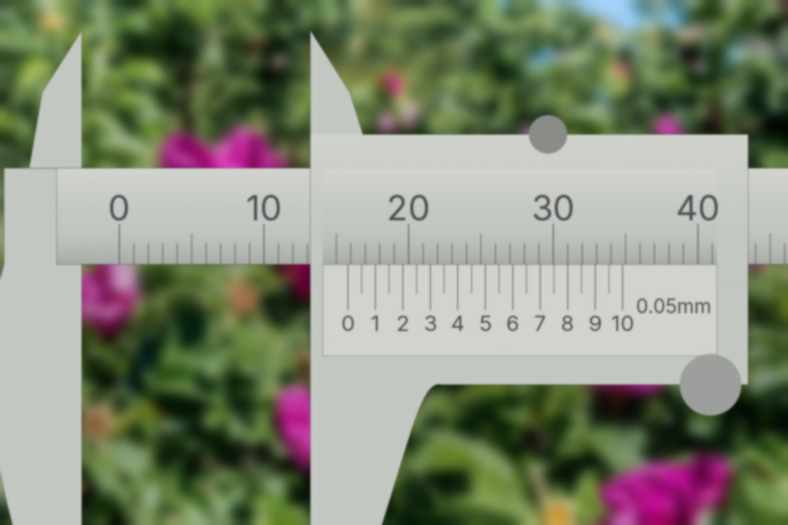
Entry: **15.8** mm
